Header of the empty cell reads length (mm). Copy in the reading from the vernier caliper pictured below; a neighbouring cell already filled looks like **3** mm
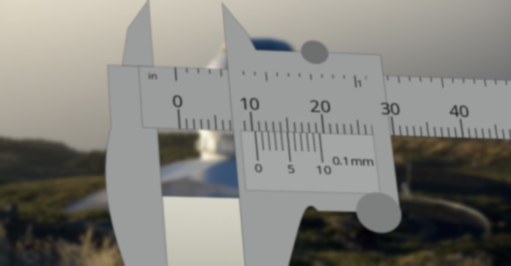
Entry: **10.4** mm
